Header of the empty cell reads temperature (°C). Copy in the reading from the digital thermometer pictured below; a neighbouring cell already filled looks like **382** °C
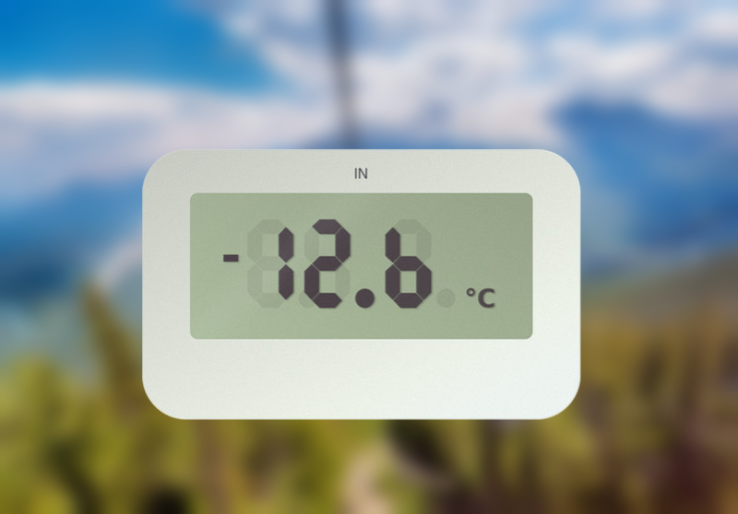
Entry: **-12.6** °C
